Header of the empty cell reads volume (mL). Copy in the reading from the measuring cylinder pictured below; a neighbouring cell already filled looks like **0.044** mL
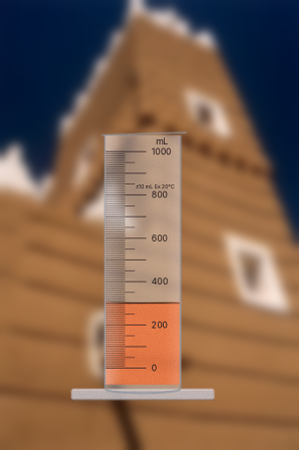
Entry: **300** mL
